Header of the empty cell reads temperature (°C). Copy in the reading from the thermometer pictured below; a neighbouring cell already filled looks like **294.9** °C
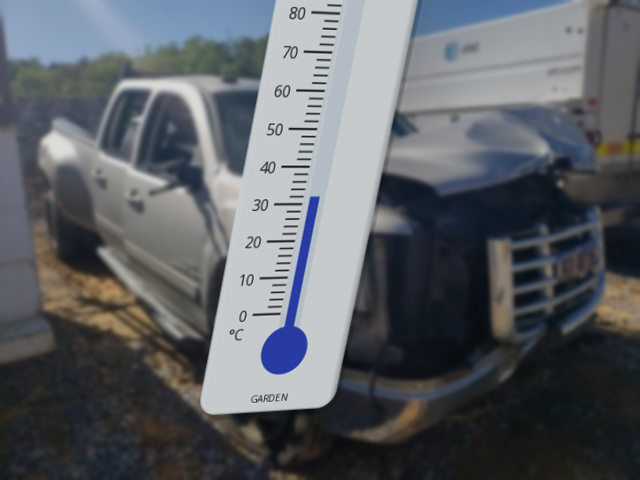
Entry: **32** °C
